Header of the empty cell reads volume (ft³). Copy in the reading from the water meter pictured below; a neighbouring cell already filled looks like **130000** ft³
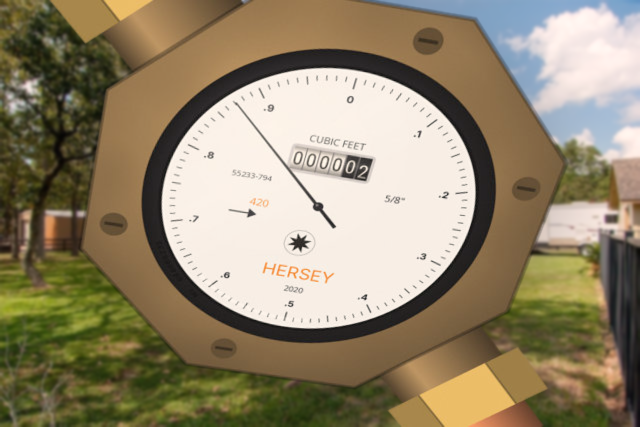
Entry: **1.87** ft³
